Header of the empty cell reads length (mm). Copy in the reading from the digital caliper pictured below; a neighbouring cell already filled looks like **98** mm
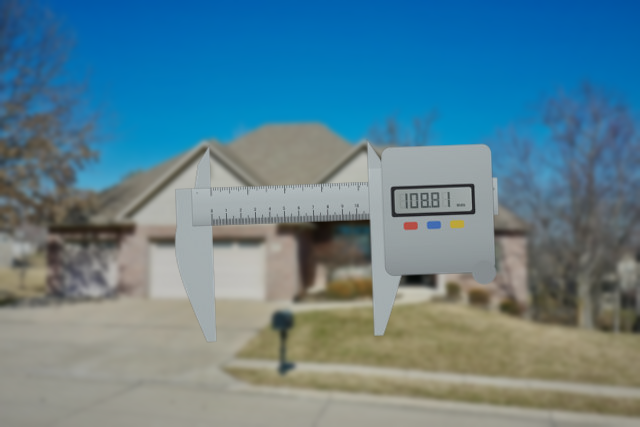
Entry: **108.81** mm
